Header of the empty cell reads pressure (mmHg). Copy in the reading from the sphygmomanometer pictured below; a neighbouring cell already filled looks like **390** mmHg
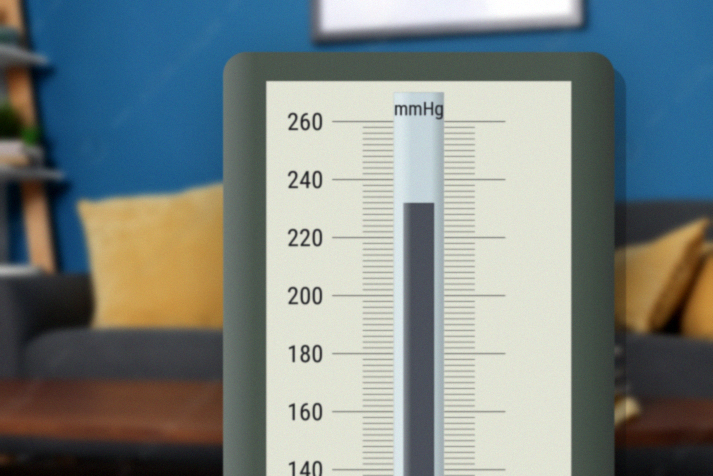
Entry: **232** mmHg
